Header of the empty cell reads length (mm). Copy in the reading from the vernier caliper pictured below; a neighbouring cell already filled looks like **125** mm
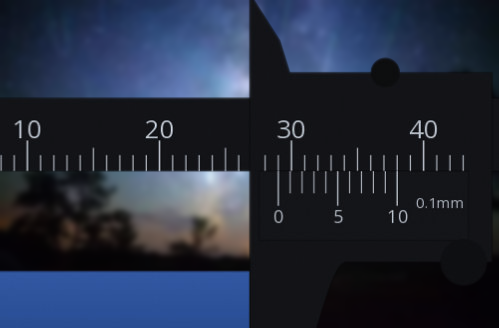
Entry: **29.0** mm
